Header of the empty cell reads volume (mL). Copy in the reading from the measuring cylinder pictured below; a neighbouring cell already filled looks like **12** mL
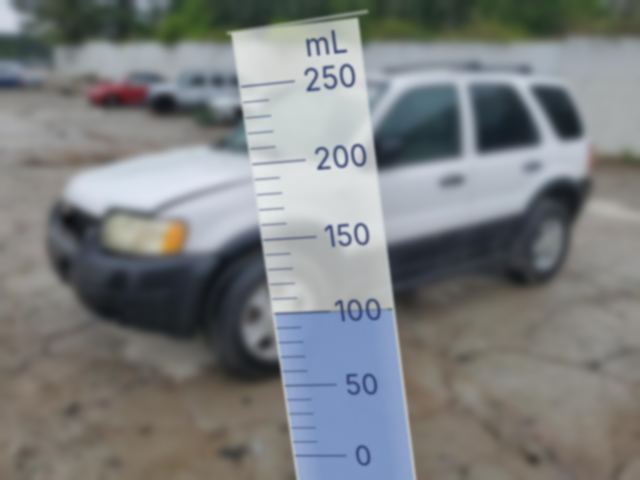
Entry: **100** mL
